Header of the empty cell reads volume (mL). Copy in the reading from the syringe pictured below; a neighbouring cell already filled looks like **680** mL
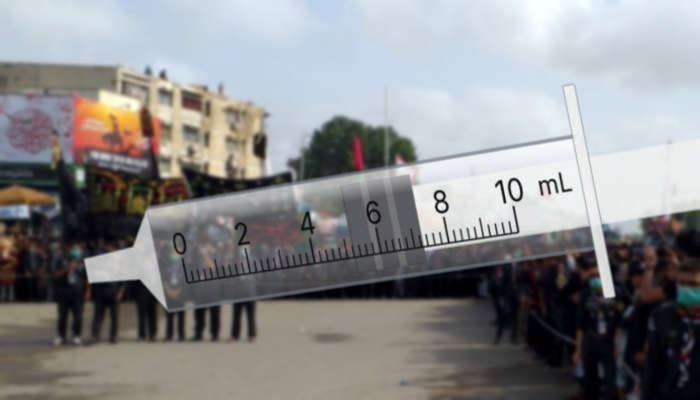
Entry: **5.2** mL
